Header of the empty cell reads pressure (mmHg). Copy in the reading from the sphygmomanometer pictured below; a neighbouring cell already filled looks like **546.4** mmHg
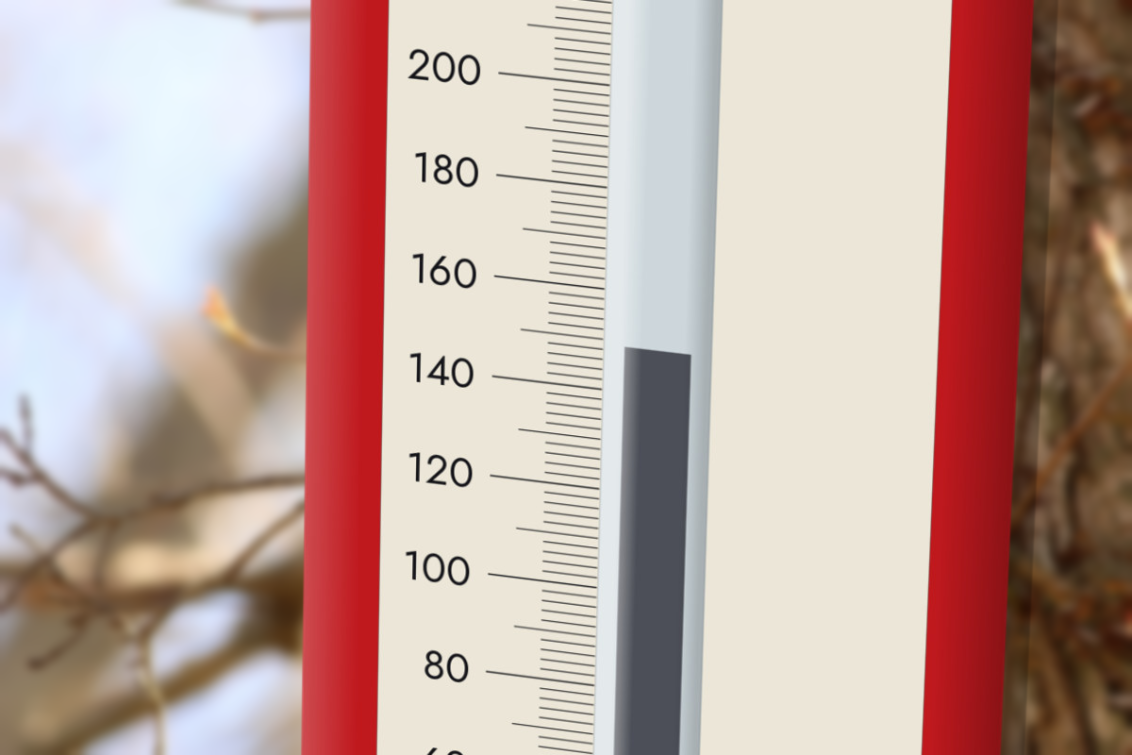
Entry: **149** mmHg
